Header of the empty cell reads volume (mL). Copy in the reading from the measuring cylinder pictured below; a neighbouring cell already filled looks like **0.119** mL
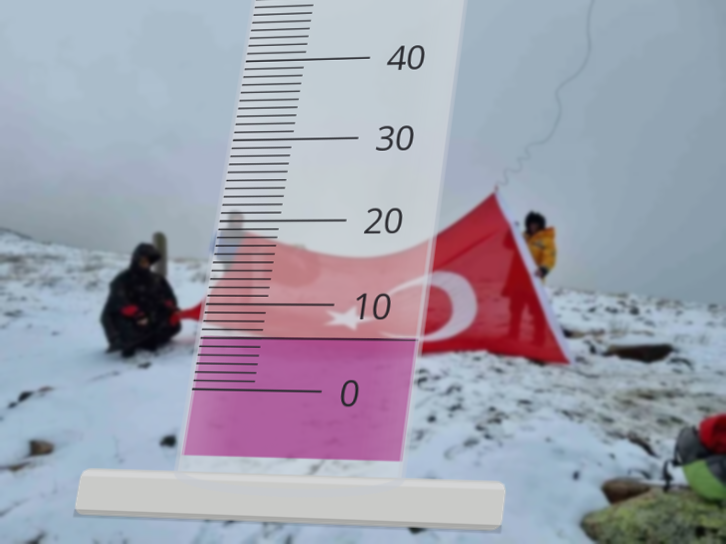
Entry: **6** mL
